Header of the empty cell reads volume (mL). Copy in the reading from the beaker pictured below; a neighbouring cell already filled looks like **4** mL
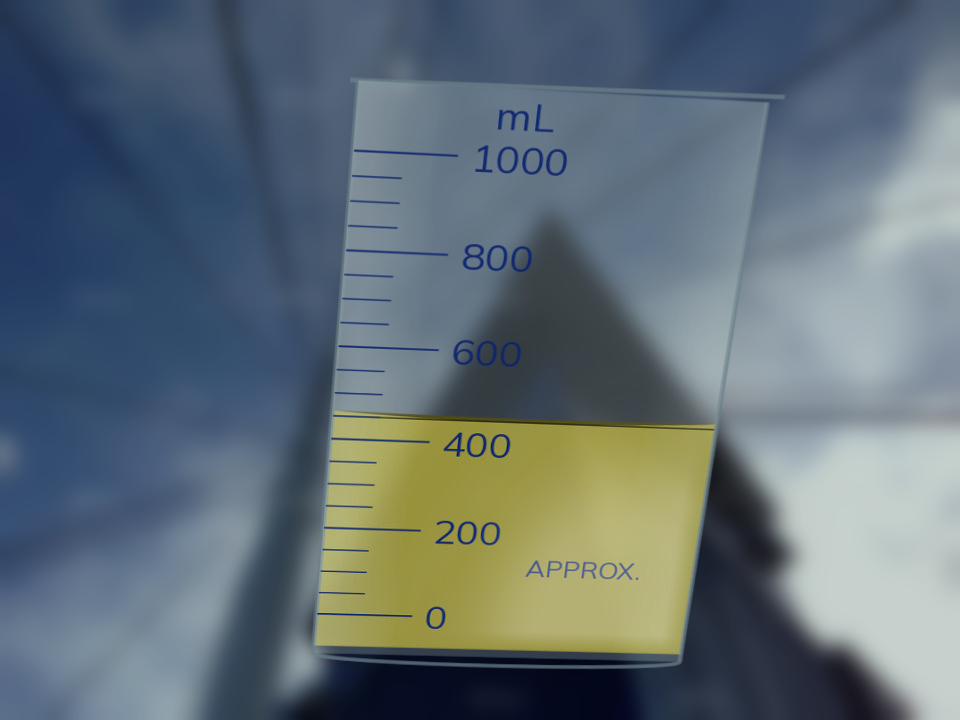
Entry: **450** mL
